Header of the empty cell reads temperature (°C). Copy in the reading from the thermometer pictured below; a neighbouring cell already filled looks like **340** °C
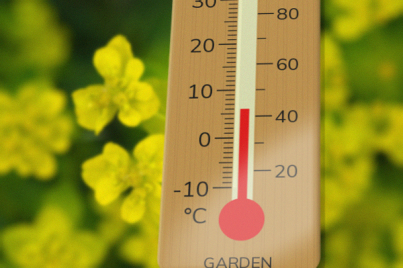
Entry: **6** °C
